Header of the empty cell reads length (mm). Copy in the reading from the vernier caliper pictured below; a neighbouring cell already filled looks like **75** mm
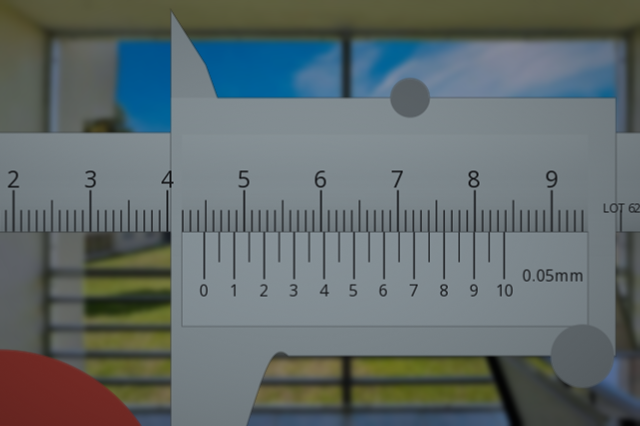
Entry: **44.8** mm
